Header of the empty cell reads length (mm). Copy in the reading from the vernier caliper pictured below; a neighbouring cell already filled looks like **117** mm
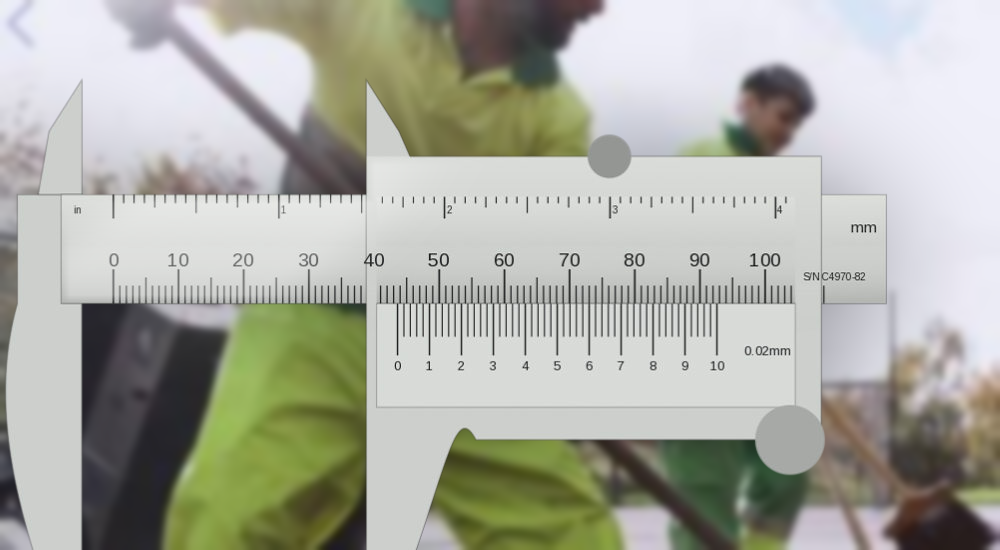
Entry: **43.6** mm
